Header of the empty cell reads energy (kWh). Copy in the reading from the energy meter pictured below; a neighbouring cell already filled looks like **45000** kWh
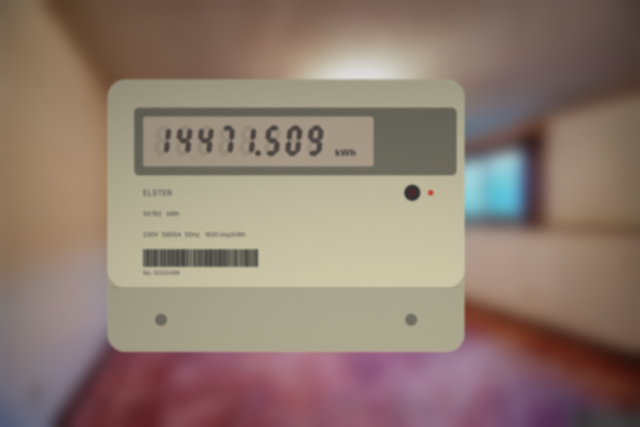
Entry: **14471.509** kWh
